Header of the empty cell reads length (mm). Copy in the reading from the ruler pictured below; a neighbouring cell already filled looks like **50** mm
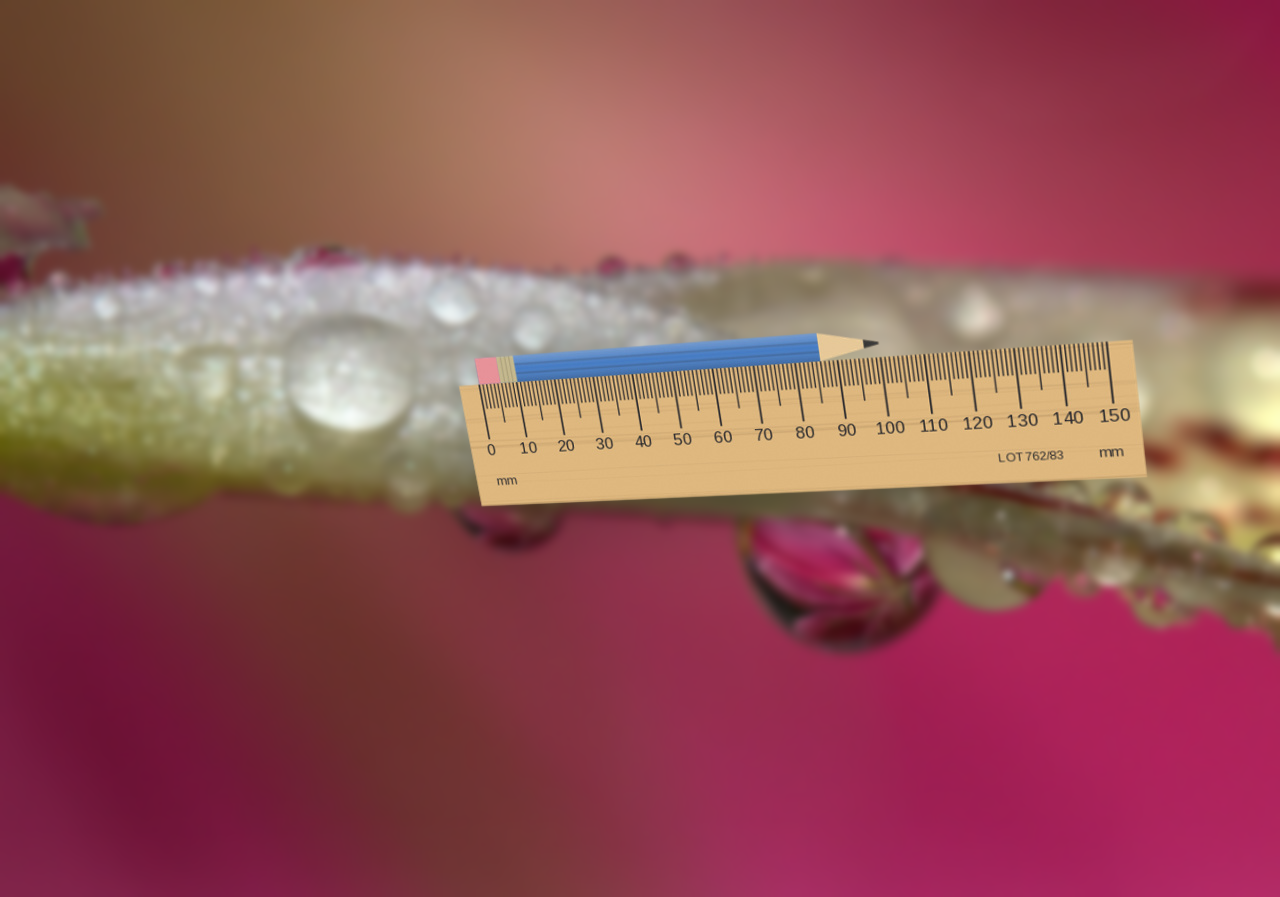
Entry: **100** mm
